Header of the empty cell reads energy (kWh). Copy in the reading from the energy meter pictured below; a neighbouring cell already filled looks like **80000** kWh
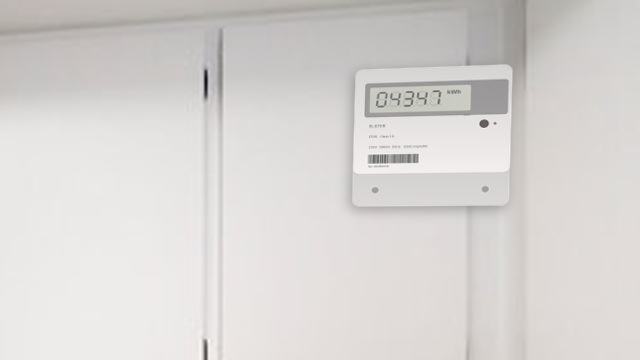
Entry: **4347** kWh
